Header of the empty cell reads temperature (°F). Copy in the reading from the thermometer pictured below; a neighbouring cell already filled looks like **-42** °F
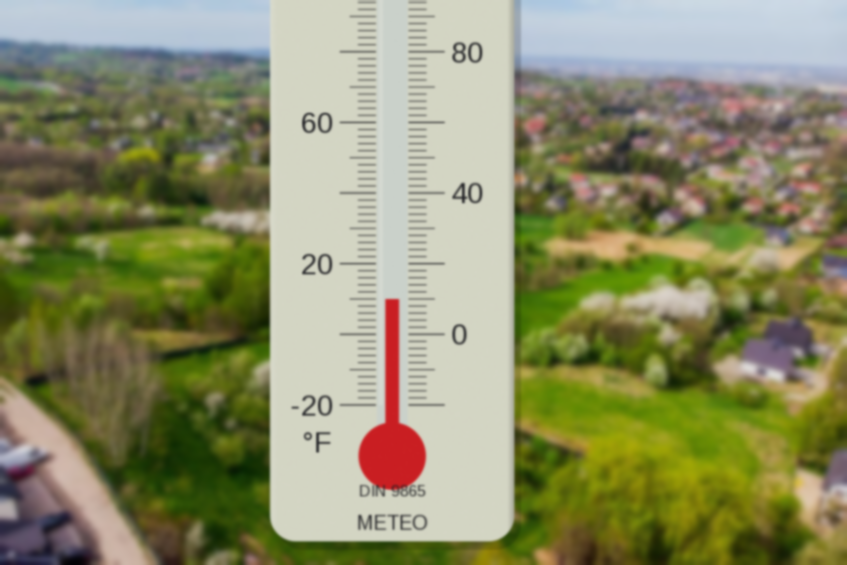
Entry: **10** °F
